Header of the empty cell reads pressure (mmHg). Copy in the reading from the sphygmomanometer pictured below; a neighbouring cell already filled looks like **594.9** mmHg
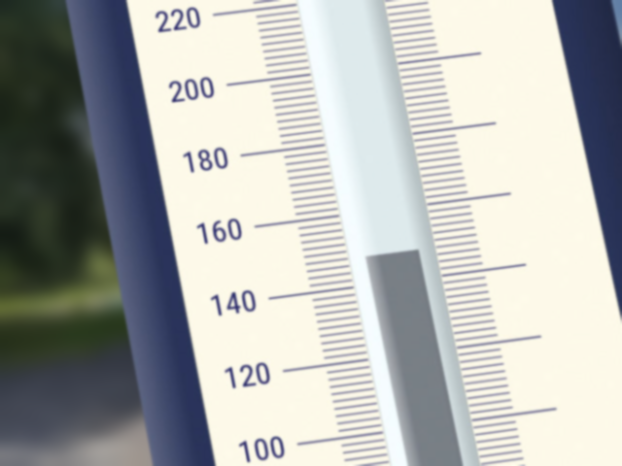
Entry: **148** mmHg
